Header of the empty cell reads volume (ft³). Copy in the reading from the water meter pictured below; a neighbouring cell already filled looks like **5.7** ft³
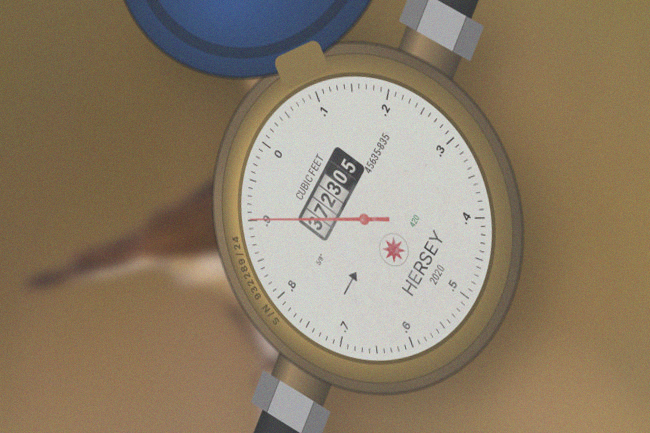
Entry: **372304.90** ft³
